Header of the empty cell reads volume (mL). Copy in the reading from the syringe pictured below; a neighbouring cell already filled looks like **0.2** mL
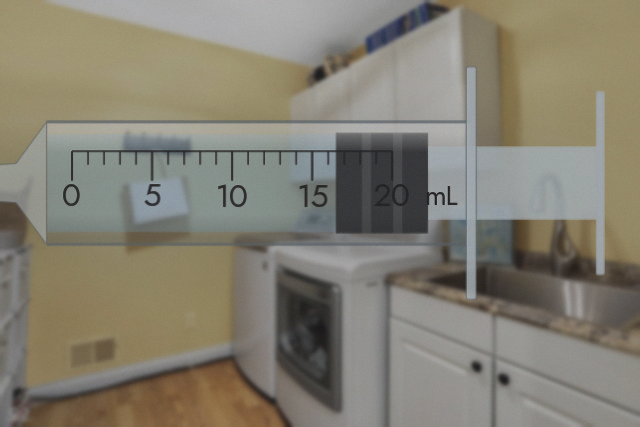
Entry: **16.5** mL
